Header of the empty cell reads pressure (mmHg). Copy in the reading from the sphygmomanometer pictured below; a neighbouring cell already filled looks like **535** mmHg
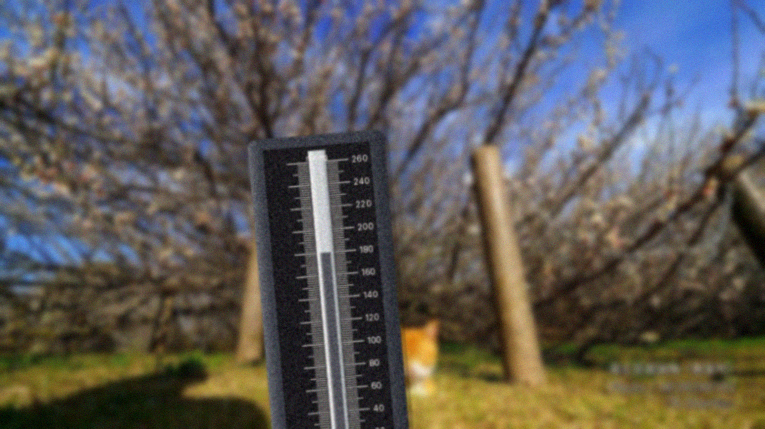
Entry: **180** mmHg
